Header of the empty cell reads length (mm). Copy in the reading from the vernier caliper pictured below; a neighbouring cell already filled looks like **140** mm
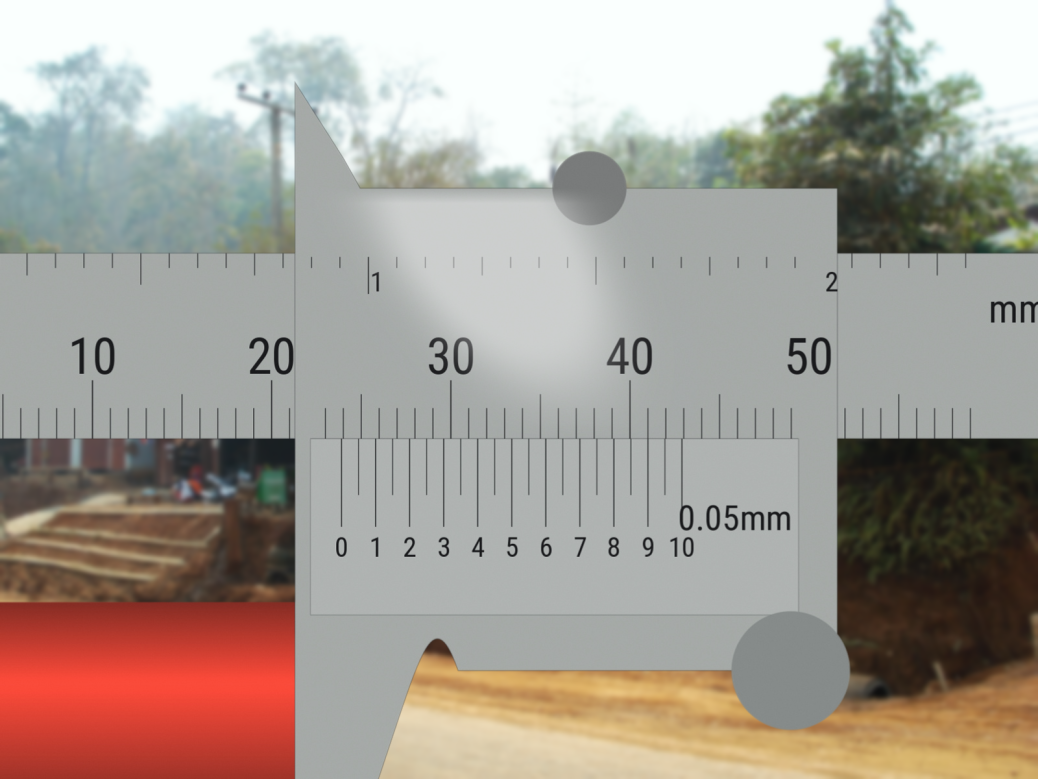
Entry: **23.9** mm
